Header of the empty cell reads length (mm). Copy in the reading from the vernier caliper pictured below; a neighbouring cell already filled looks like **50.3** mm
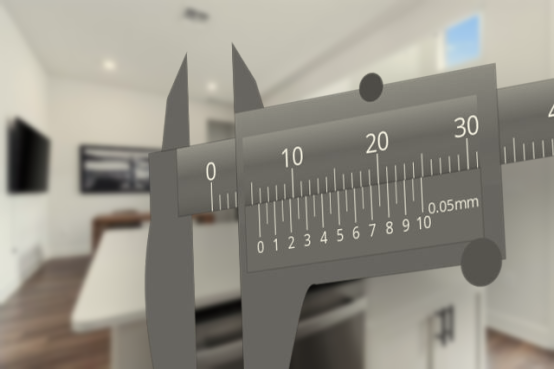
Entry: **5.8** mm
